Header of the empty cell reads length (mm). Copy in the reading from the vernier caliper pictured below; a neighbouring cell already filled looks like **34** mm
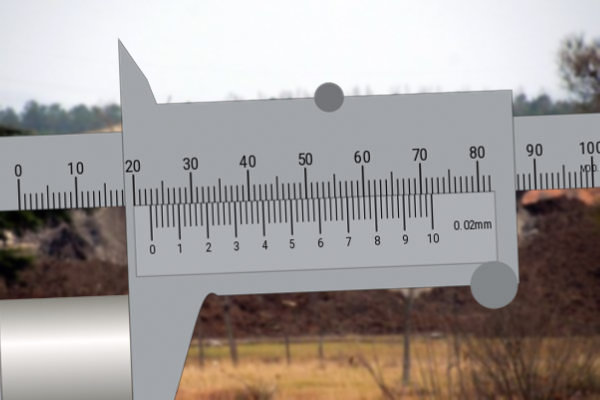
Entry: **22.8** mm
